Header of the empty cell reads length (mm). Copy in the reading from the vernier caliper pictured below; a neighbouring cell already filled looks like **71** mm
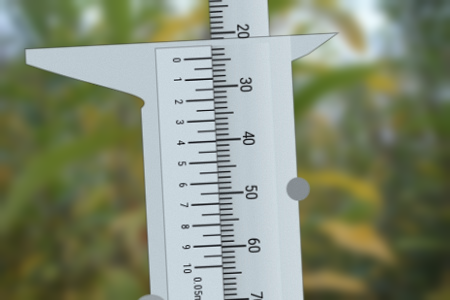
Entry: **24.6** mm
